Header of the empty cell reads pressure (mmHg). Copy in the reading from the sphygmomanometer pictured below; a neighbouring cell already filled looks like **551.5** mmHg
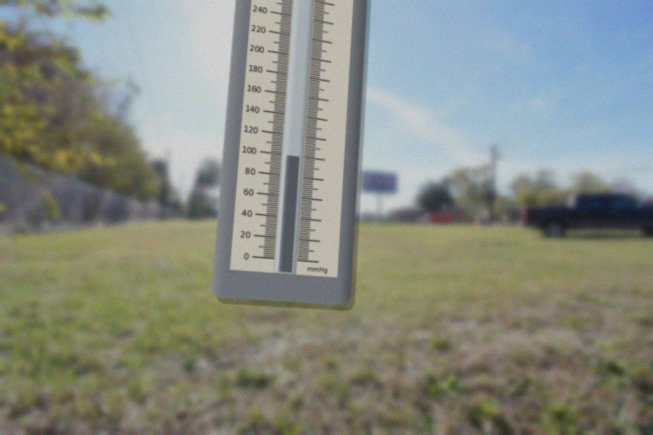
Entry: **100** mmHg
